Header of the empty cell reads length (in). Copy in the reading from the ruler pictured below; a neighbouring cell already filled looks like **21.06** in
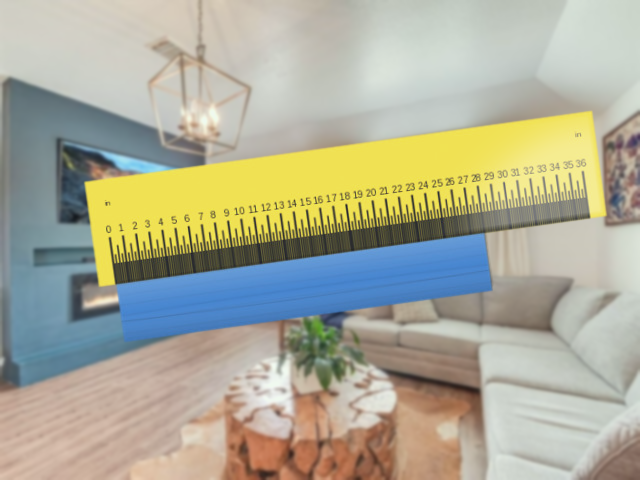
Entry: **28** in
